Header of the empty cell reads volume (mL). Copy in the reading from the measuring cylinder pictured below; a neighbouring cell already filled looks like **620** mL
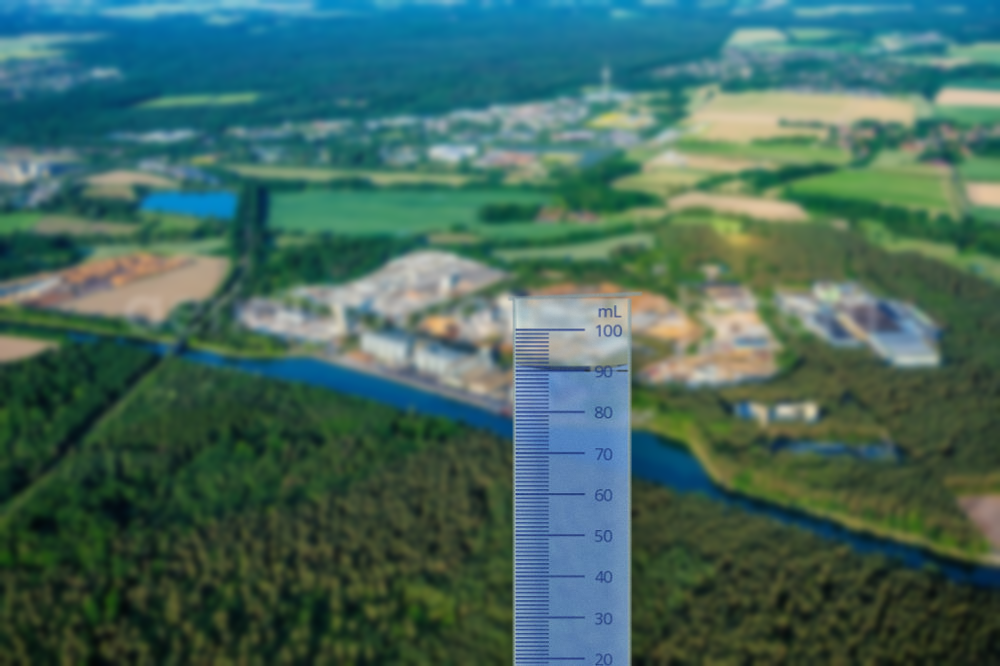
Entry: **90** mL
